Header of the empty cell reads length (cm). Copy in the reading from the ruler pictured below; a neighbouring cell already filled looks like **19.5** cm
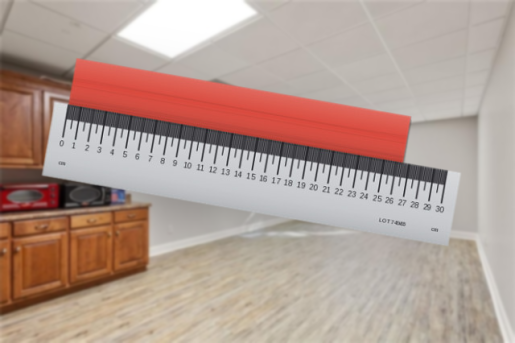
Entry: **26.5** cm
